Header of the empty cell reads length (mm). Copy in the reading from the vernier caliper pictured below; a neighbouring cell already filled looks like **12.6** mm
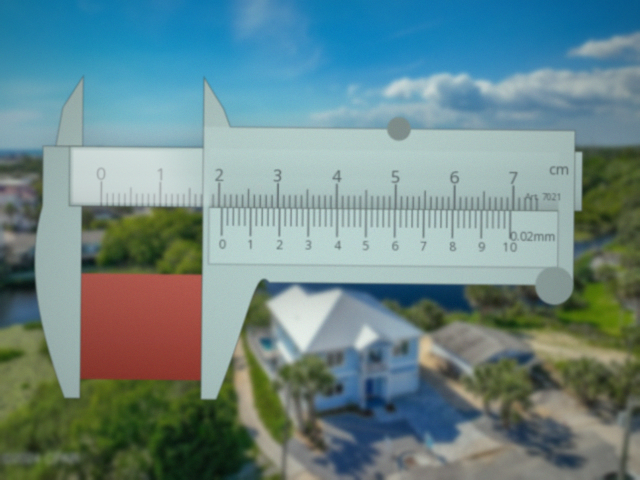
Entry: **20.5** mm
